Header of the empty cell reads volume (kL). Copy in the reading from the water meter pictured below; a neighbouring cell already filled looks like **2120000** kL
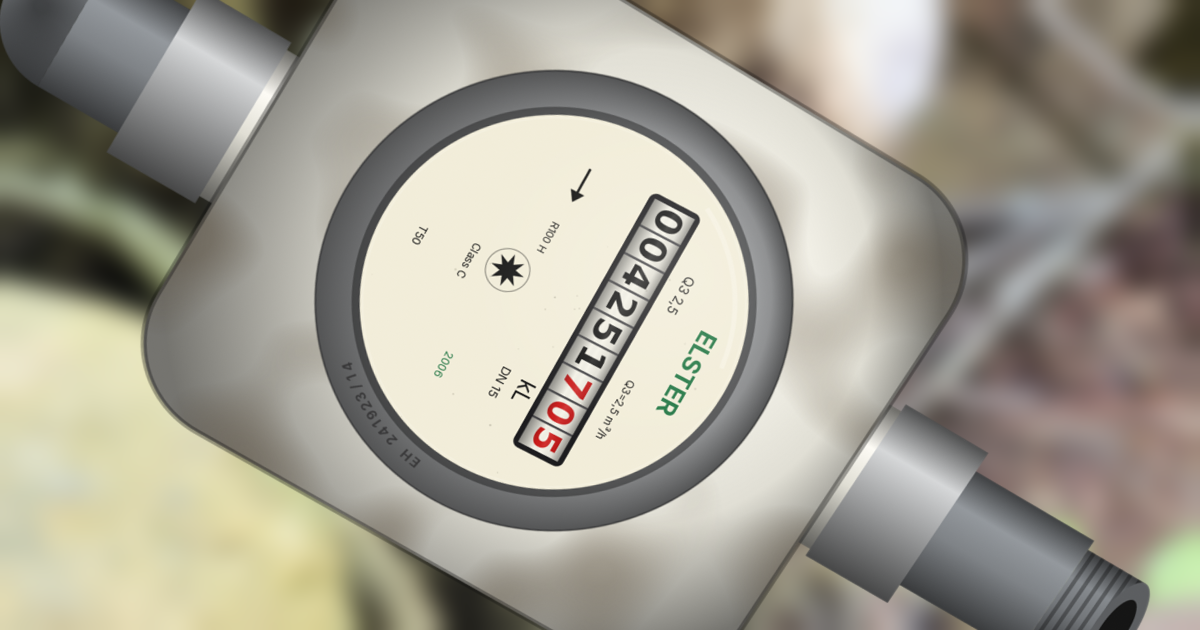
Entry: **4251.705** kL
